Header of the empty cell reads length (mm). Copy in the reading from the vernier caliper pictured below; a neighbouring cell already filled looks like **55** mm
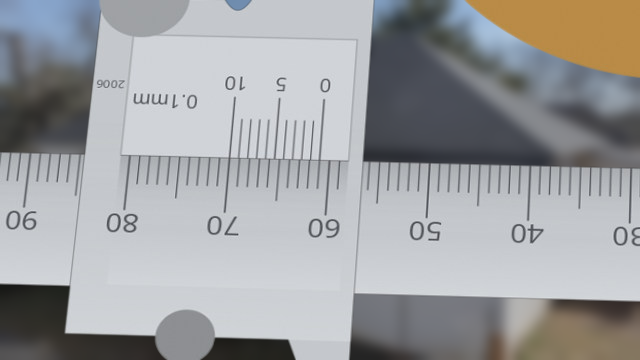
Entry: **61.0** mm
